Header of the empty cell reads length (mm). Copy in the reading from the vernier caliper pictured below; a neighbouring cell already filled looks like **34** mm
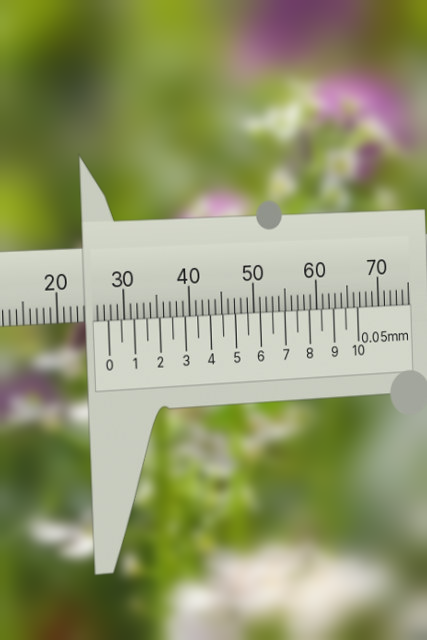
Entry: **27.6** mm
